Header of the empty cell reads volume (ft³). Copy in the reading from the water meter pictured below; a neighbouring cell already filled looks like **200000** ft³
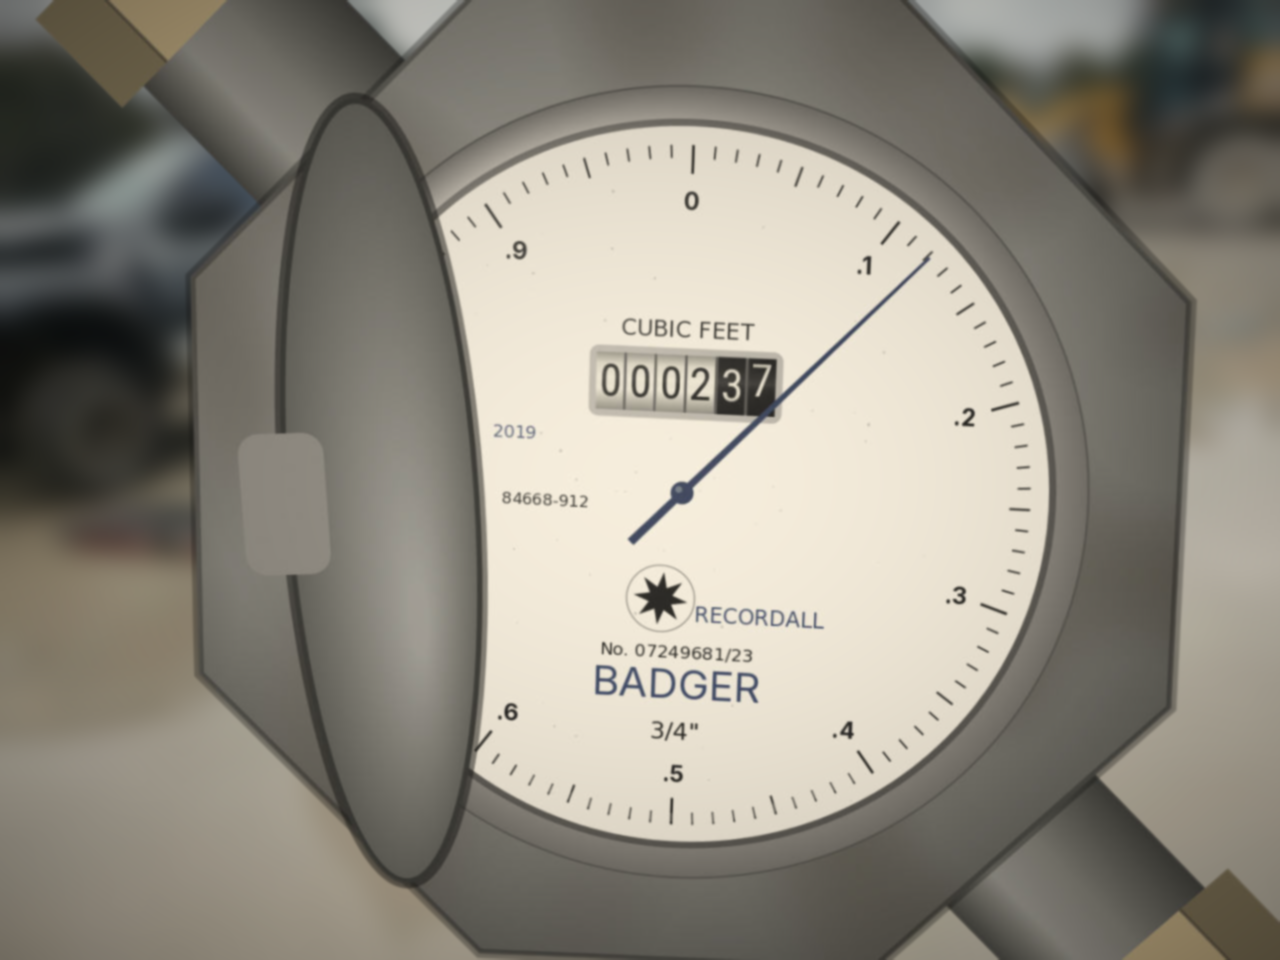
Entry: **237.12** ft³
